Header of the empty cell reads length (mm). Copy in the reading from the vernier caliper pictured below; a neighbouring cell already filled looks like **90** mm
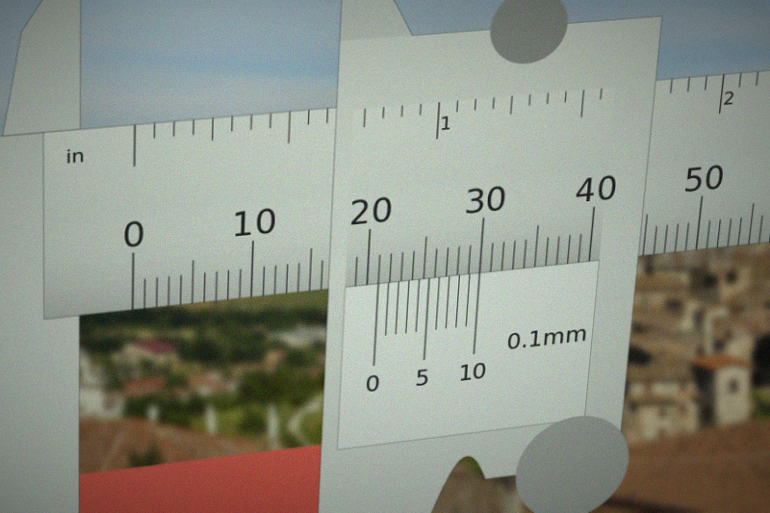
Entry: **21.0** mm
